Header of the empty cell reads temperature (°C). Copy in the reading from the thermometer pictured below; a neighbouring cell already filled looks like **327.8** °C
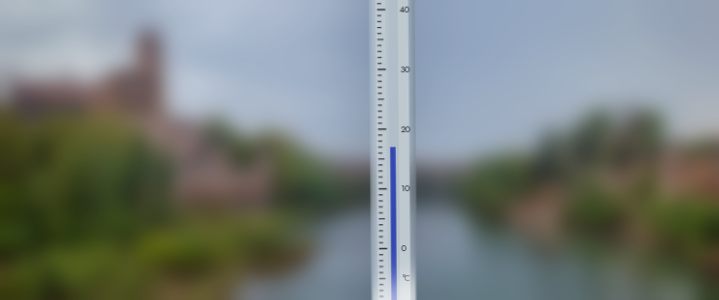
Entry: **17** °C
